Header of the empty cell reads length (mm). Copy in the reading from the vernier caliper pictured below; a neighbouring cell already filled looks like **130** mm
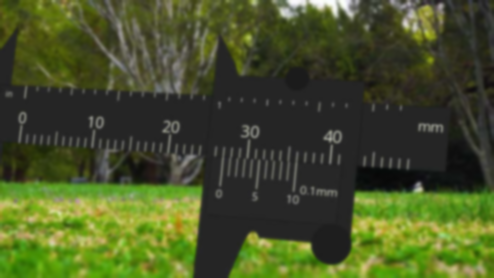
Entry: **27.0** mm
